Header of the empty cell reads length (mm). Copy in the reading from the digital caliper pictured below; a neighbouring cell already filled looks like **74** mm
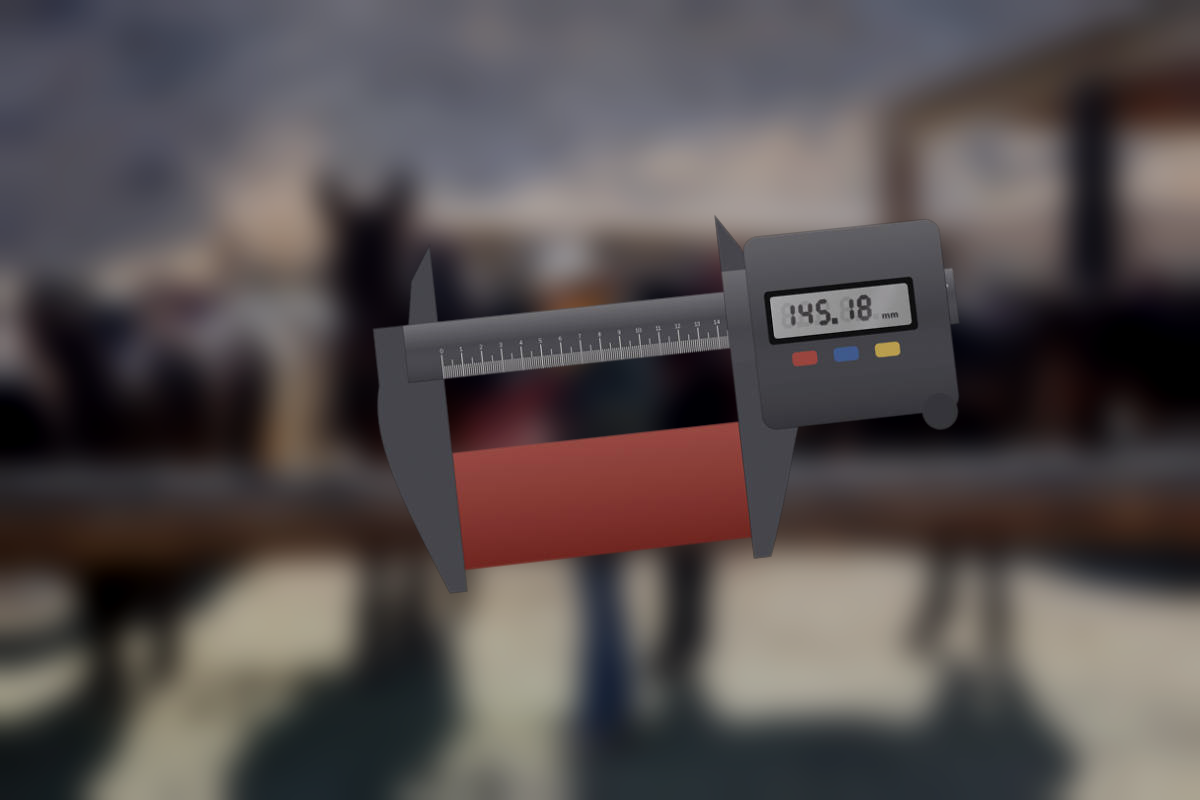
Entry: **145.18** mm
